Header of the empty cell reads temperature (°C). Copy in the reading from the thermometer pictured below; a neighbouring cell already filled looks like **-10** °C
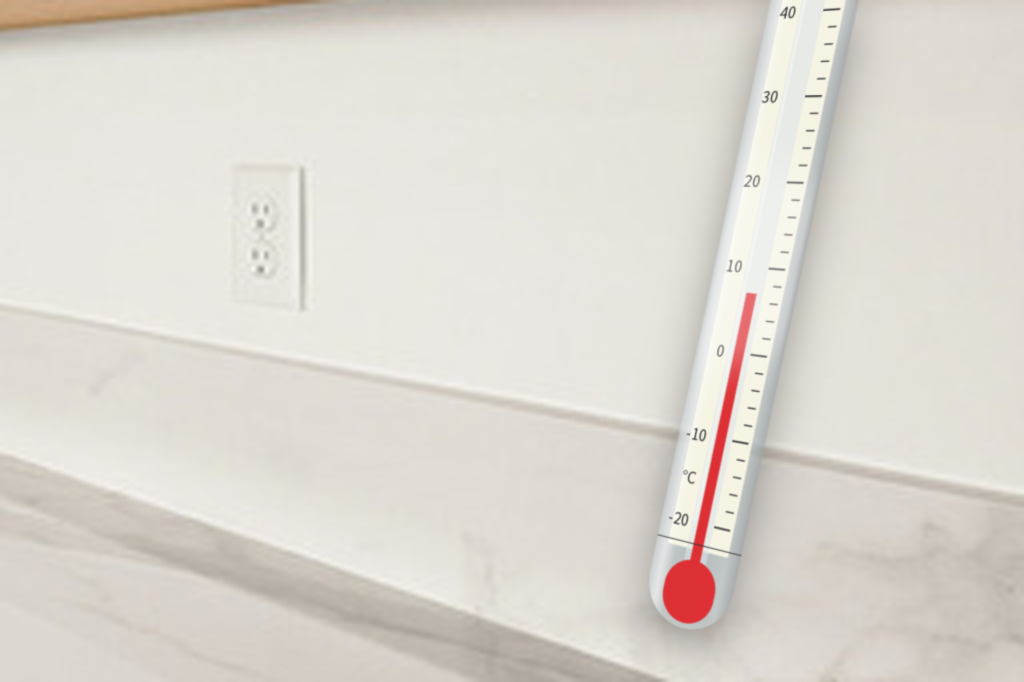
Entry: **7** °C
